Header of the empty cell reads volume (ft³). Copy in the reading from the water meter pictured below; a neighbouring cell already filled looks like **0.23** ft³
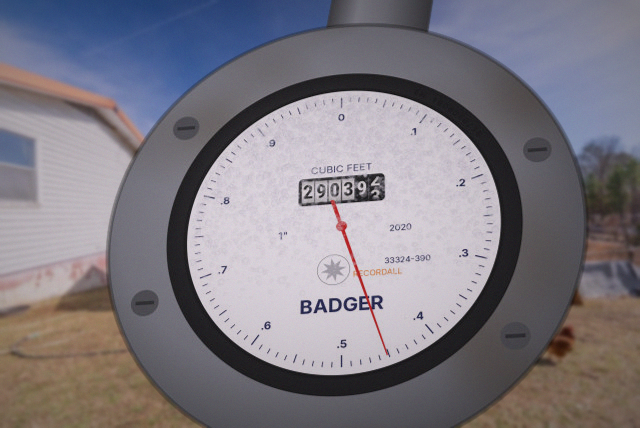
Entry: **290392.45** ft³
